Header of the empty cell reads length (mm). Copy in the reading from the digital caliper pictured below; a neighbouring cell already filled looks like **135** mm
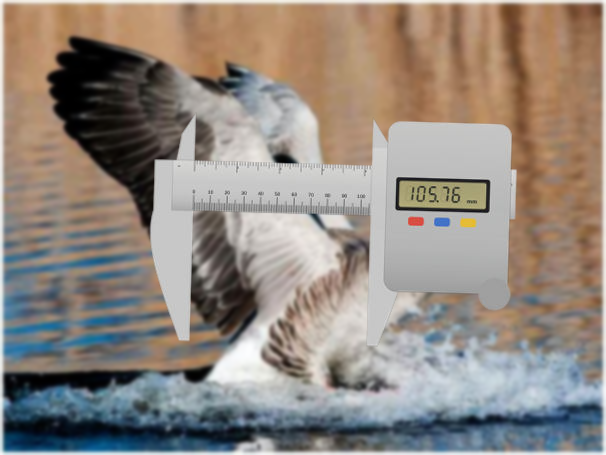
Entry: **105.76** mm
